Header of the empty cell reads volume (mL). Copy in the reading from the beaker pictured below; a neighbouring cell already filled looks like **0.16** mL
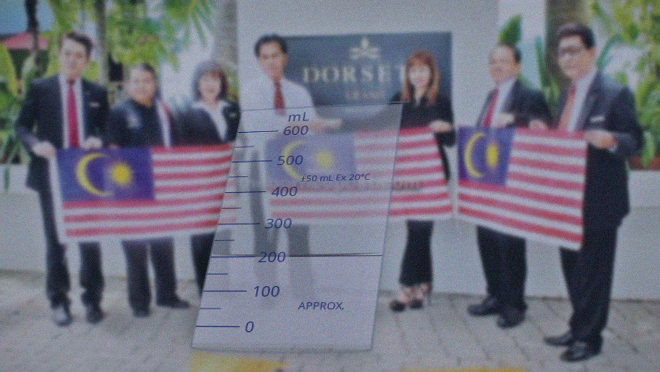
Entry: **200** mL
